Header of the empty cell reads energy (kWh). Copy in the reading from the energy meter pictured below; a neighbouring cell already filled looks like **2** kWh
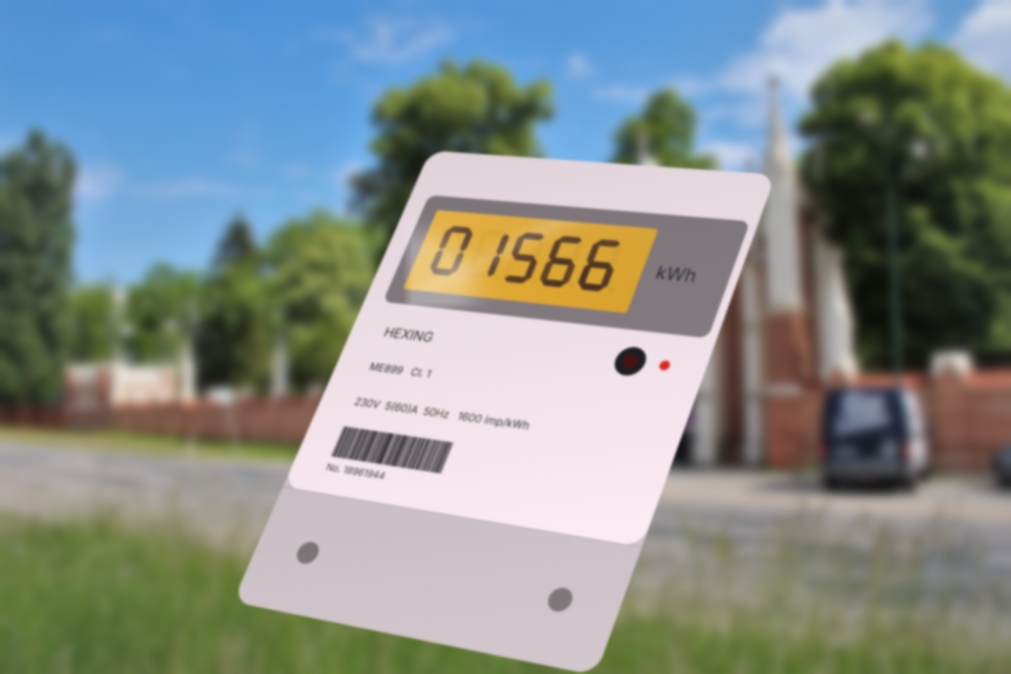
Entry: **1566** kWh
